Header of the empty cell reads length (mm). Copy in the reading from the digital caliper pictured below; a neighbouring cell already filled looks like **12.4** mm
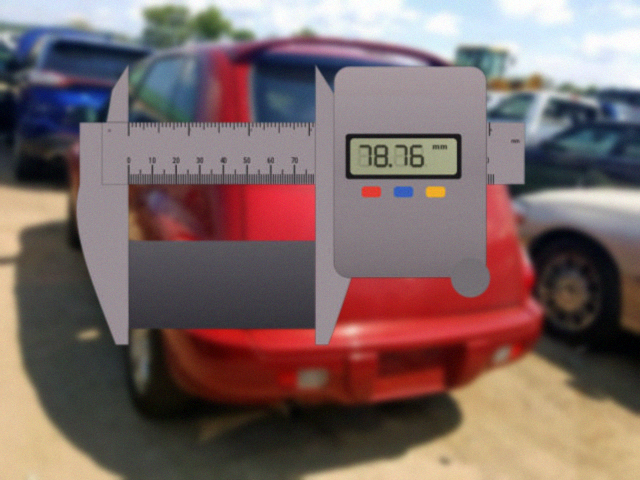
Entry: **78.76** mm
